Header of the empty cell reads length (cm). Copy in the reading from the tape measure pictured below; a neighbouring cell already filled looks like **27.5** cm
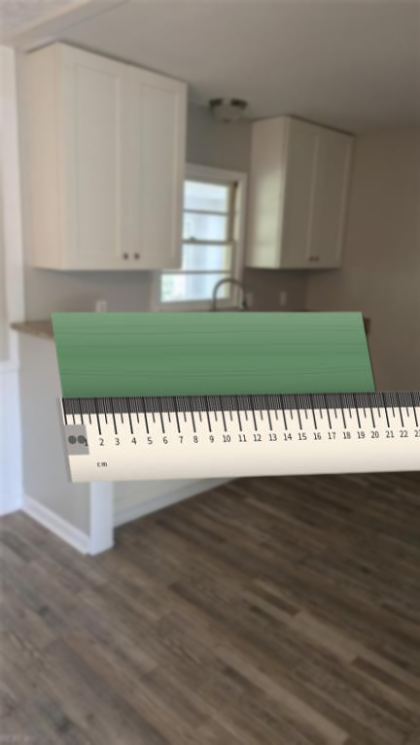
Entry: **20.5** cm
